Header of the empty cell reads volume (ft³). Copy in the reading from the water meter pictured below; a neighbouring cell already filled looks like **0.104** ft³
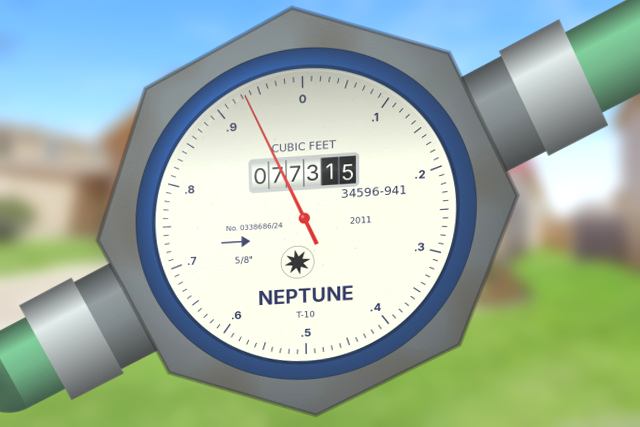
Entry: **77314.93** ft³
